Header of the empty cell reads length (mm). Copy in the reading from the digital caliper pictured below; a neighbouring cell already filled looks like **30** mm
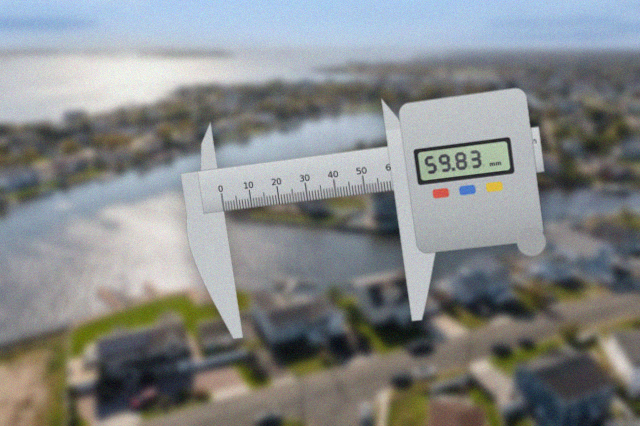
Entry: **59.83** mm
